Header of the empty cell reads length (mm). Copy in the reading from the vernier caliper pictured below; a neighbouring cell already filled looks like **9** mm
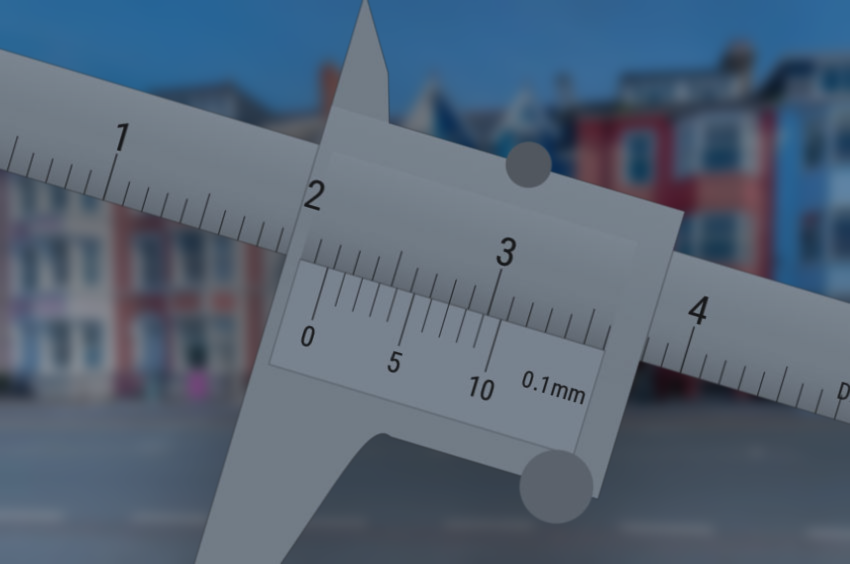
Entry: **21.7** mm
